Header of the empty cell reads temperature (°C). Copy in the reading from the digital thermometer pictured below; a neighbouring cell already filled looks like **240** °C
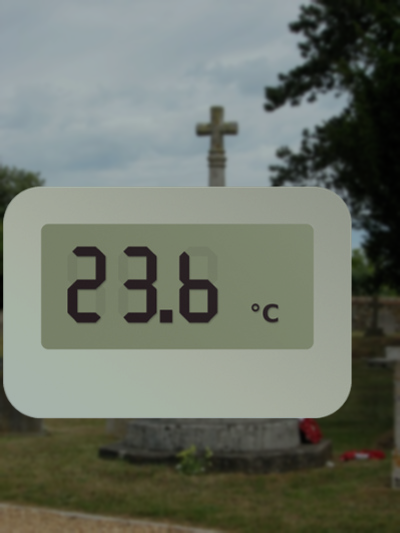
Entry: **23.6** °C
